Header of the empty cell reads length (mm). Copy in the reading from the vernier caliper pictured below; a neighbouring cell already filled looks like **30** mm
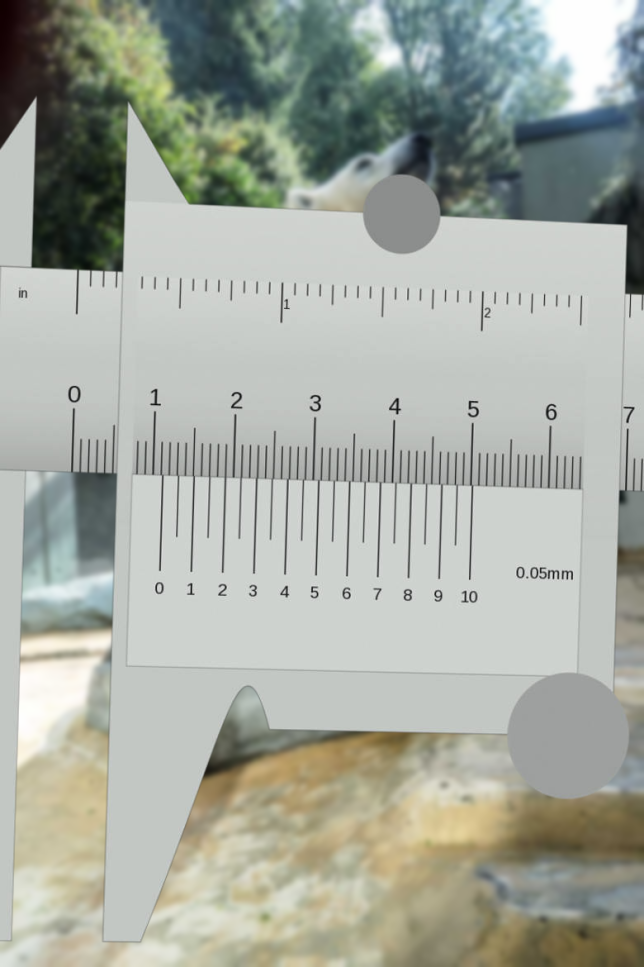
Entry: **11.2** mm
